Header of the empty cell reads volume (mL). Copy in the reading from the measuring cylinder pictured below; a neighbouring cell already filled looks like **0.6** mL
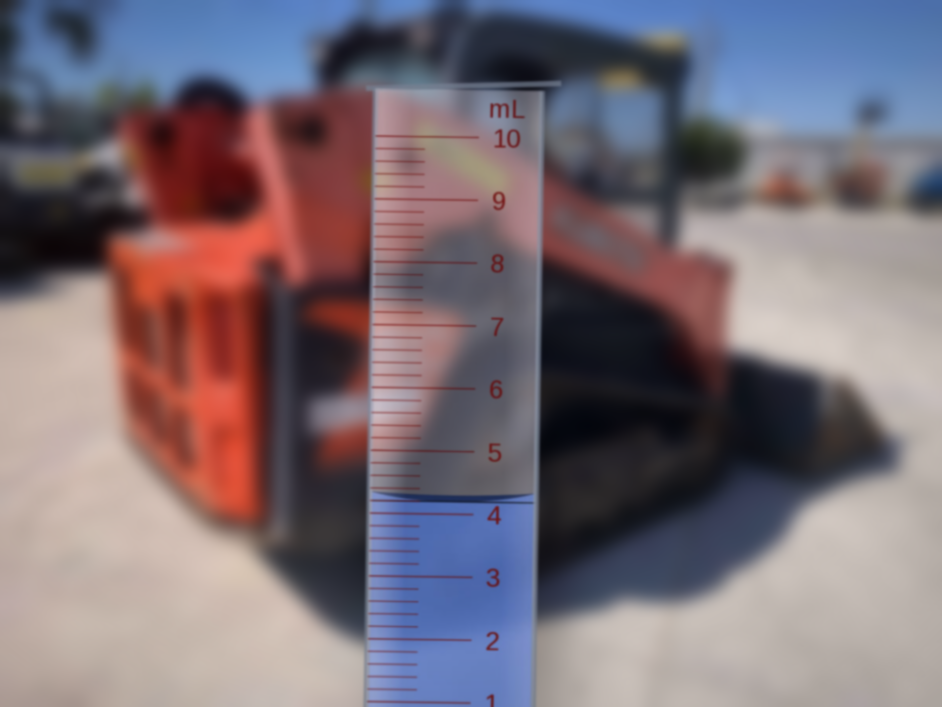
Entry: **4.2** mL
